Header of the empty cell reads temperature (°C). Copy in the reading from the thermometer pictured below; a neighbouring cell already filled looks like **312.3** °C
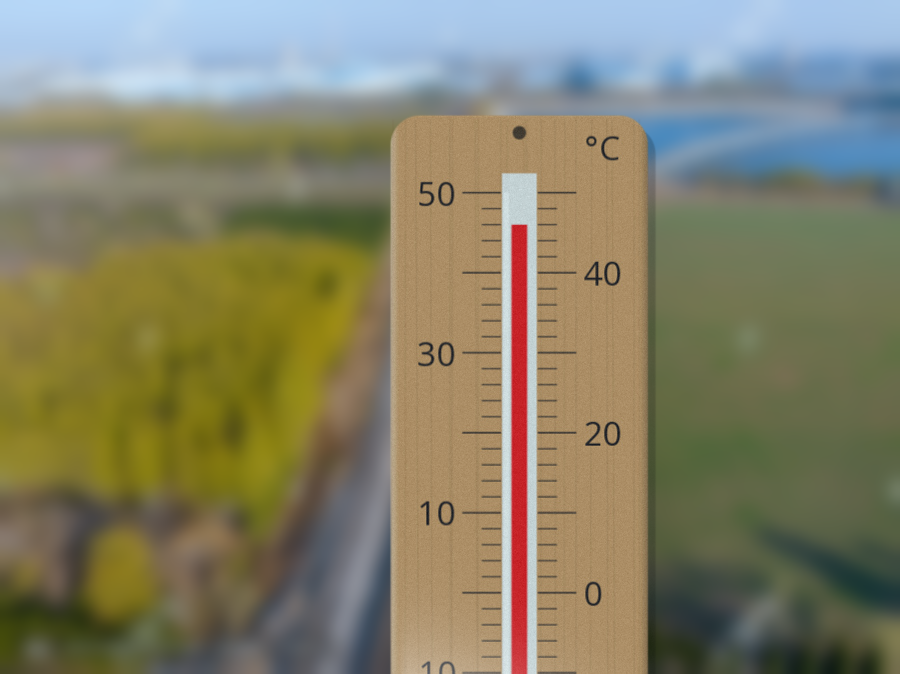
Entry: **46** °C
